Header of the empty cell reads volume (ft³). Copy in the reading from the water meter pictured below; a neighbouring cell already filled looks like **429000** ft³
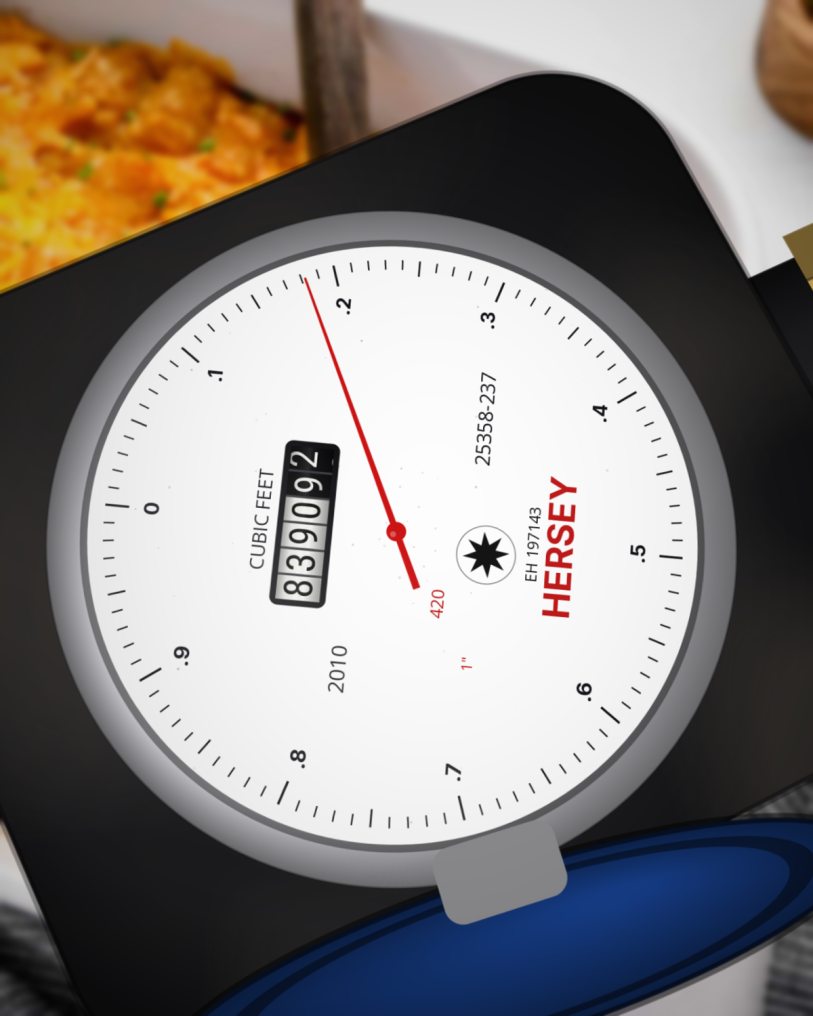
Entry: **839092.18** ft³
